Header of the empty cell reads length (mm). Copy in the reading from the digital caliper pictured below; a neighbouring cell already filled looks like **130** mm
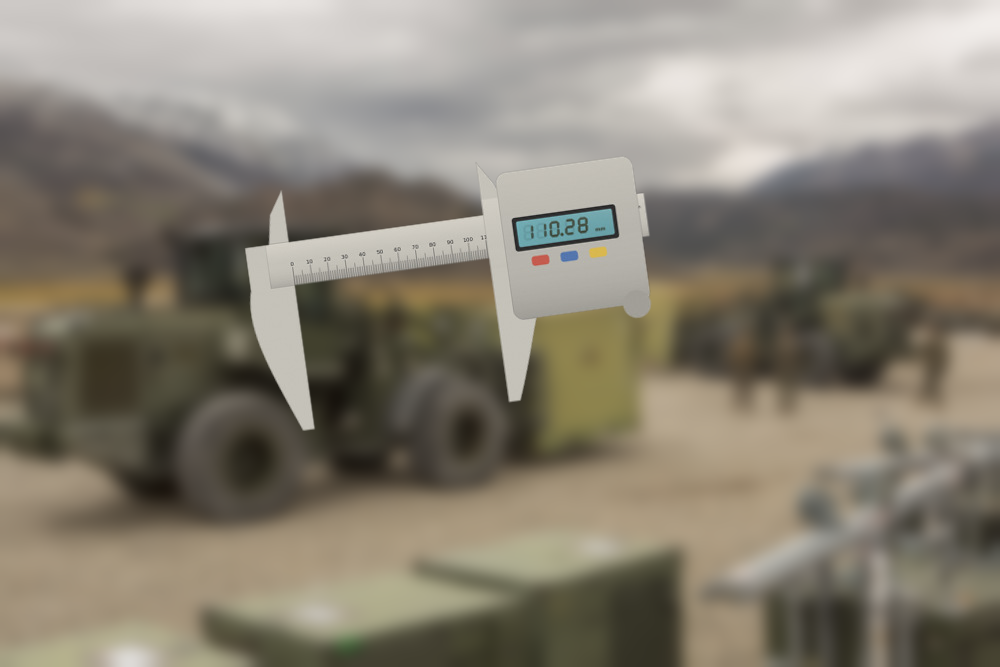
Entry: **110.28** mm
